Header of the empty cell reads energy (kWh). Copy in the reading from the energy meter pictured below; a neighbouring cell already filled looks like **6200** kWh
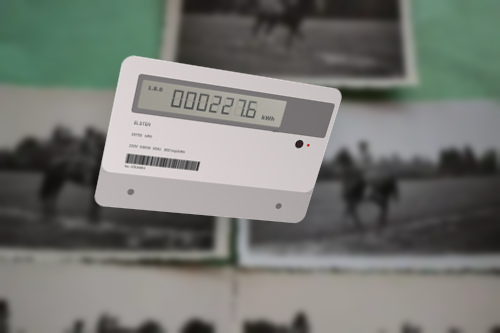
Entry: **227.6** kWh
